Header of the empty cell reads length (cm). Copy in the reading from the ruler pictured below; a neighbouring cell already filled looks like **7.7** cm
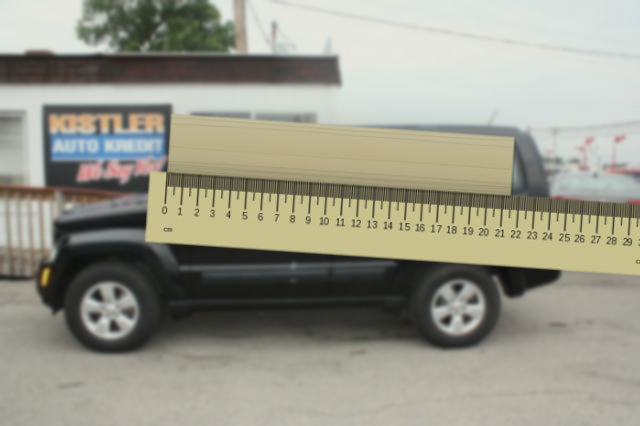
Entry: **21.5** cm
